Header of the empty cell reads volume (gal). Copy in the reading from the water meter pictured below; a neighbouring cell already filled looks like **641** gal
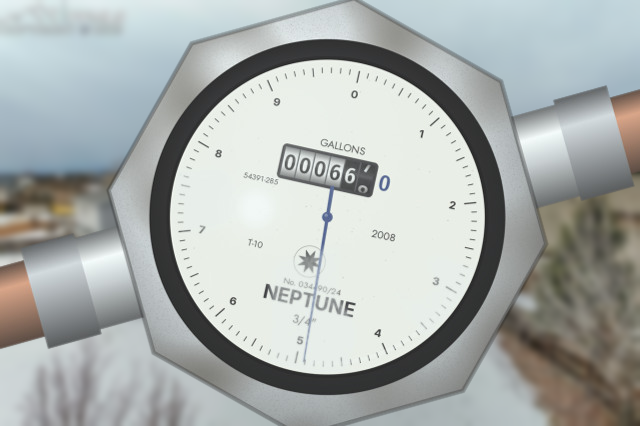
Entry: **6674.9** gal
